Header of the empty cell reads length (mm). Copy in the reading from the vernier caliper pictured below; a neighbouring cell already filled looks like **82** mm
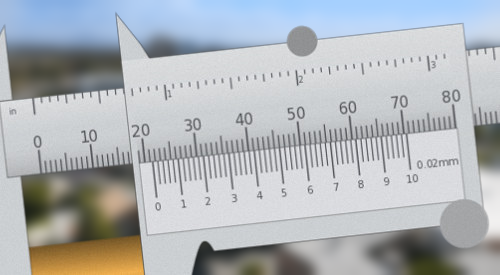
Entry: **21.5** mm
